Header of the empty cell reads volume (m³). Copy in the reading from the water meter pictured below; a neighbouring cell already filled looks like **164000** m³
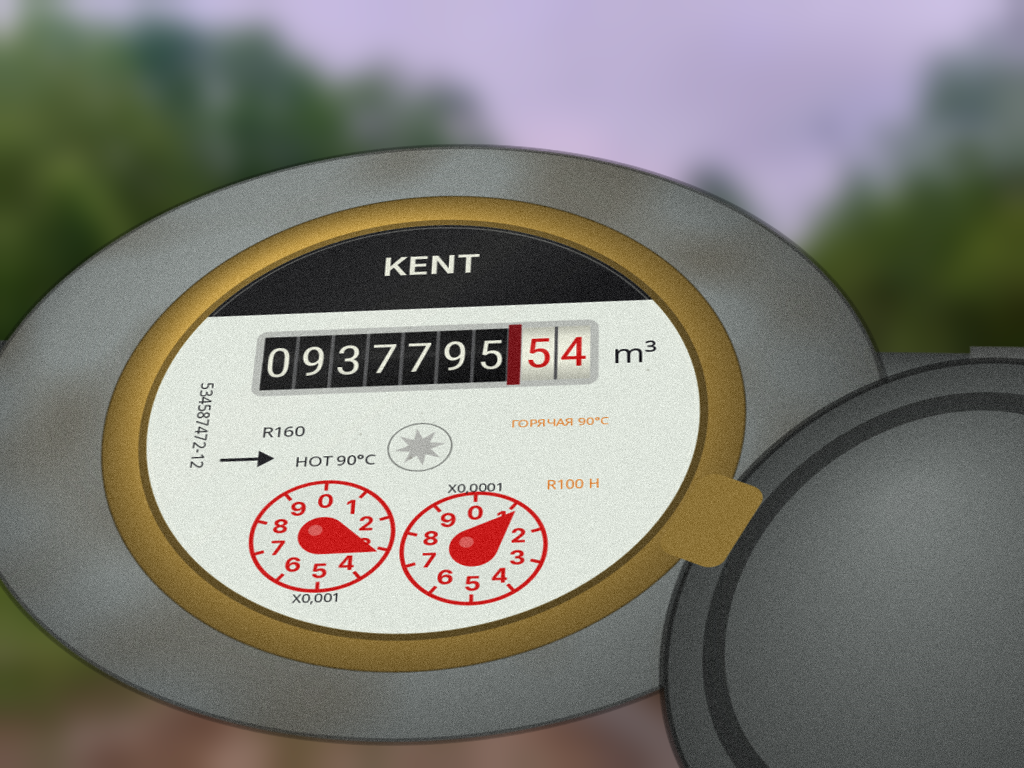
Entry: **937795.5431** m³
